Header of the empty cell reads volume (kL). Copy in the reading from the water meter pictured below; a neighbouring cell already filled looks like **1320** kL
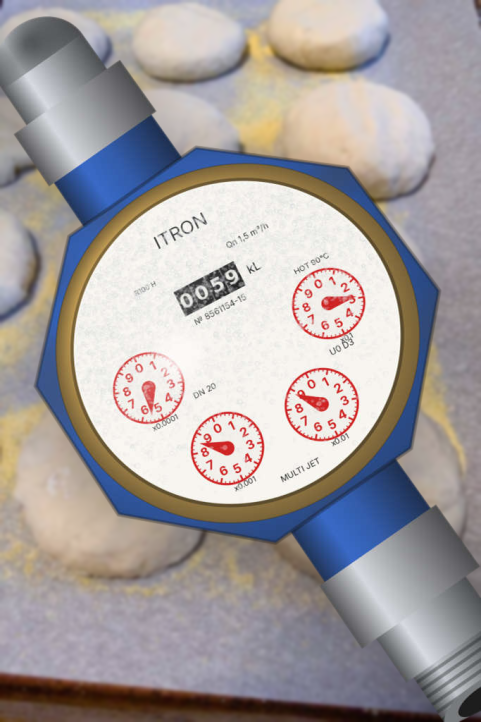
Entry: **59.2885** kL
